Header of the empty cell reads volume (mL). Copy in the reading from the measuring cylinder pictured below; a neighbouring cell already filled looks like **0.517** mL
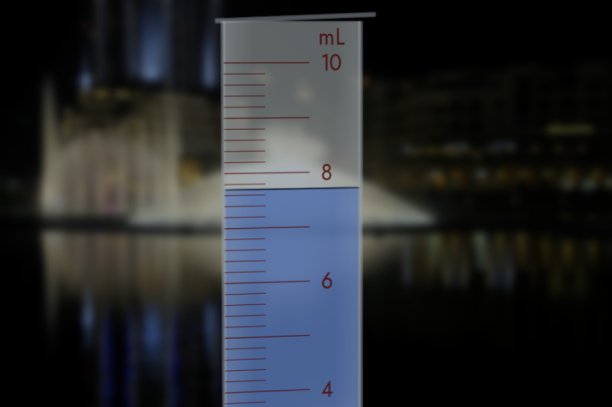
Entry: **7.7** mL
